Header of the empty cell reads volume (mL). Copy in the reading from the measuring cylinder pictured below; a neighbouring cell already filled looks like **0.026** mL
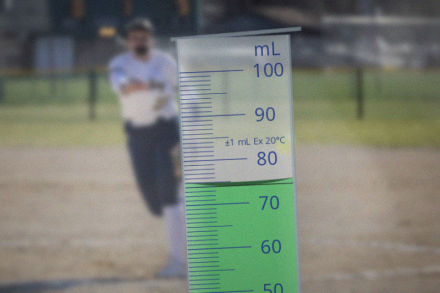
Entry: **74** mL
